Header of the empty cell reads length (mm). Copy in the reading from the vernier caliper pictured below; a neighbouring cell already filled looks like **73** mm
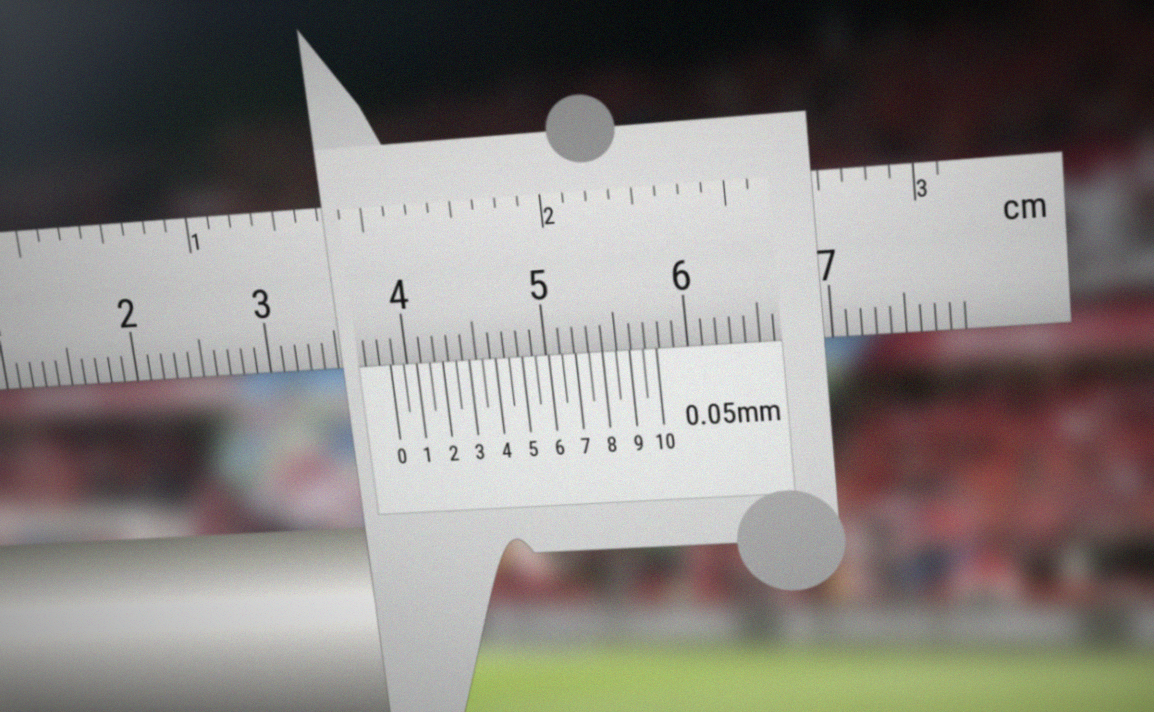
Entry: **38.8** mm
